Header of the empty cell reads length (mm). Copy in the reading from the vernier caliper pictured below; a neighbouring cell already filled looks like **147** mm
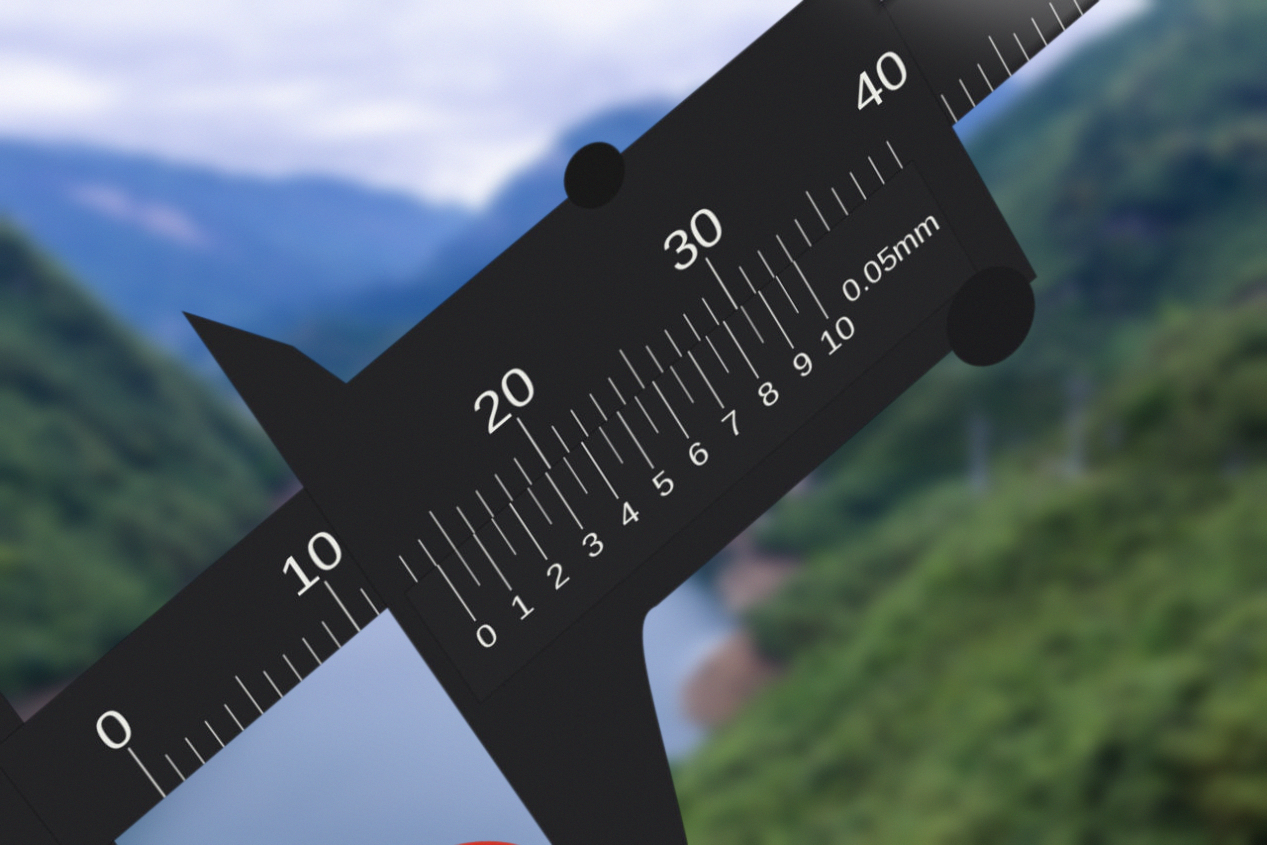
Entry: **14.05** mm
